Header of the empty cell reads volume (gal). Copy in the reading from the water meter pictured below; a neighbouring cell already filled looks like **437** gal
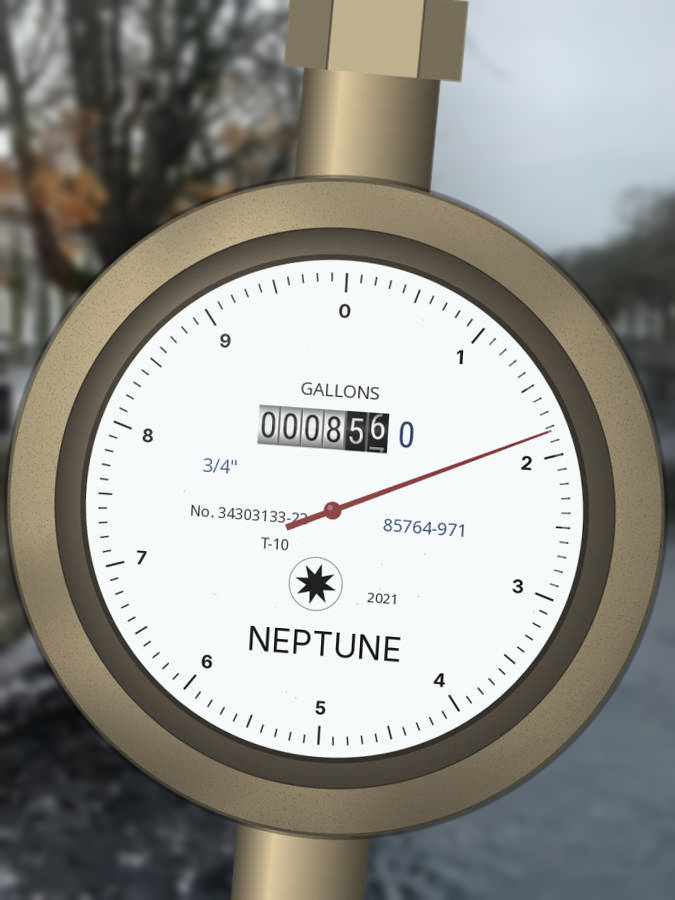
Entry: **8561.8** gal
